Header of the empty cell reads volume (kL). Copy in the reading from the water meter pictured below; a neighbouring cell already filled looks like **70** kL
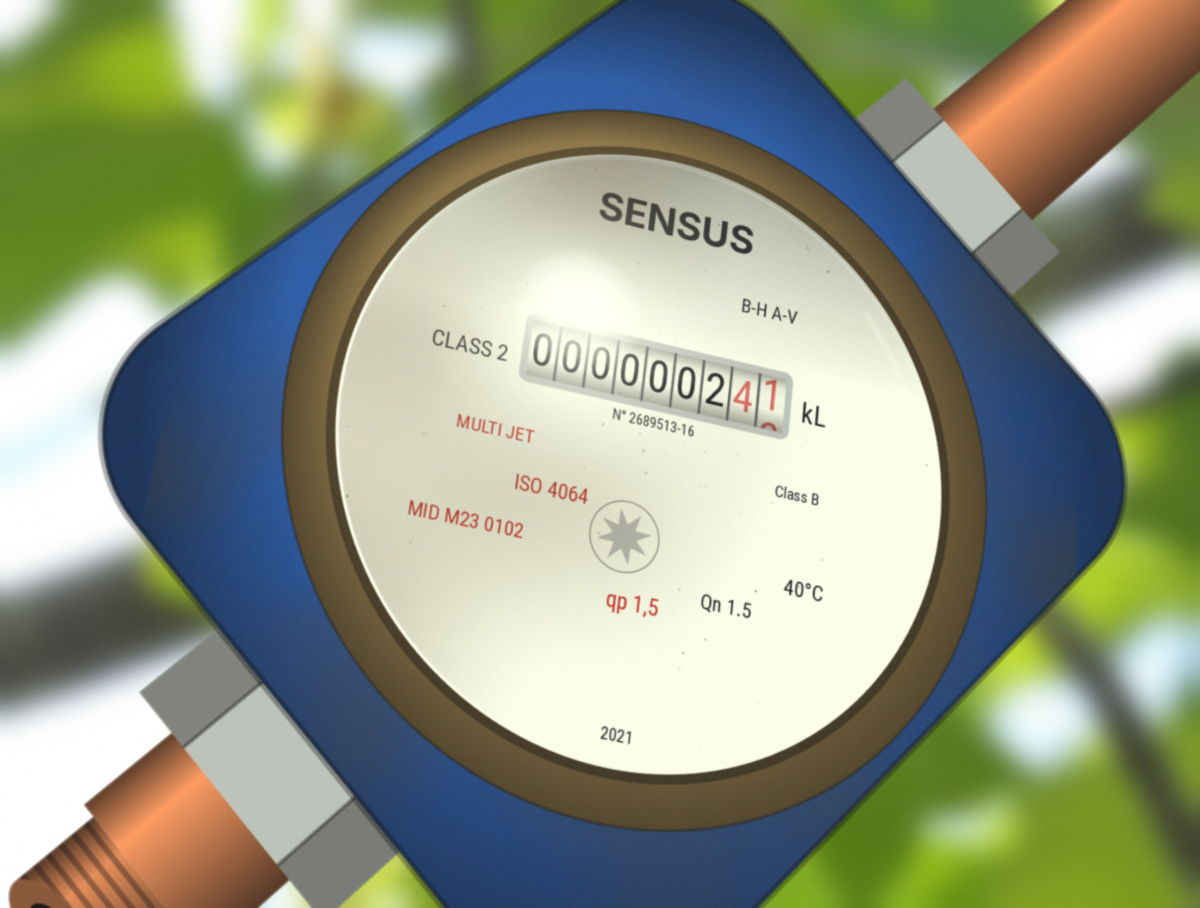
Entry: **2.41** kL
